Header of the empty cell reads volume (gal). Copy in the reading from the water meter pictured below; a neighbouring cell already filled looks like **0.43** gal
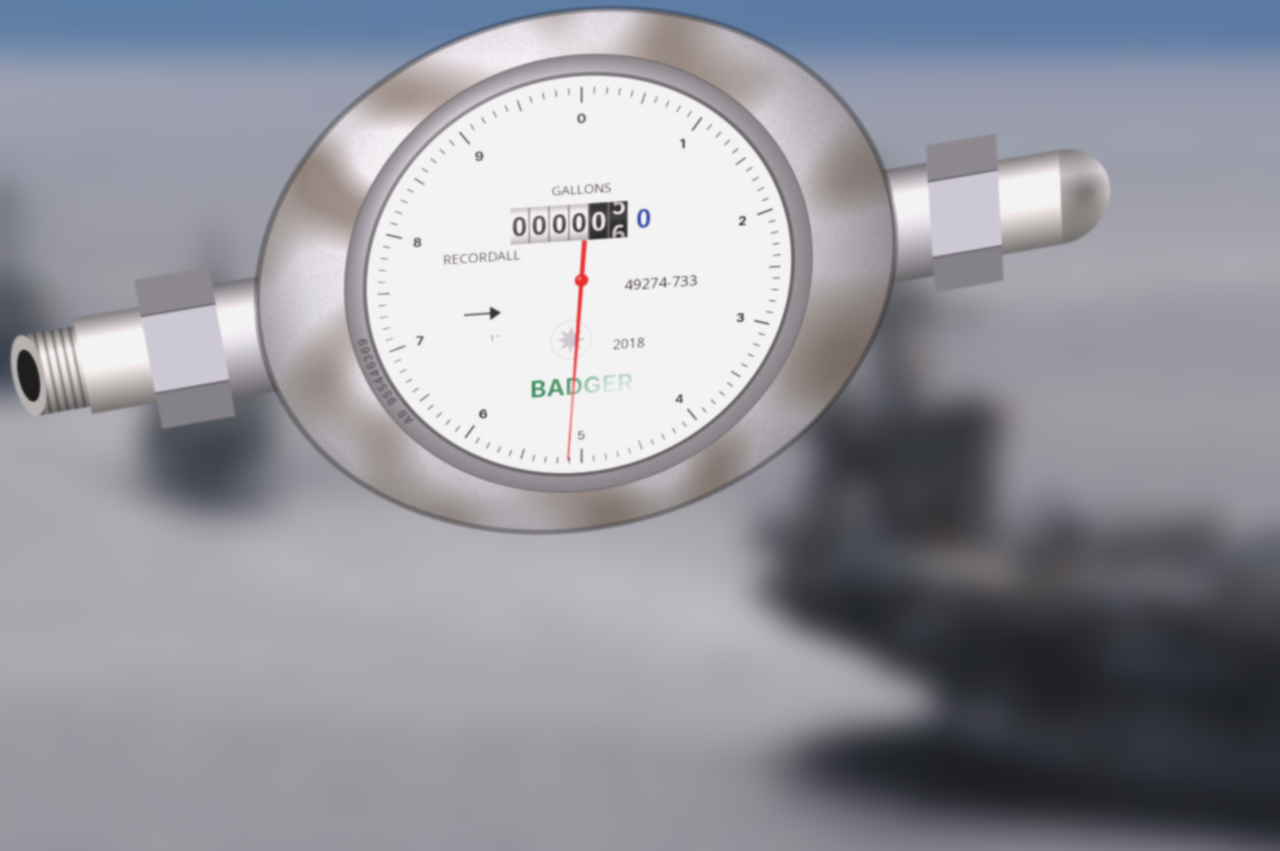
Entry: **55.1** gal
